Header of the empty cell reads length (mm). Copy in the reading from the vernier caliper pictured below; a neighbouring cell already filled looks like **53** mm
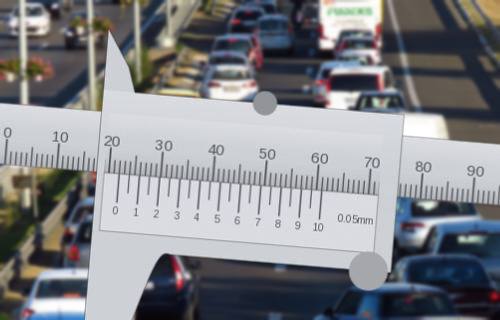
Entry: **22.0** mm
